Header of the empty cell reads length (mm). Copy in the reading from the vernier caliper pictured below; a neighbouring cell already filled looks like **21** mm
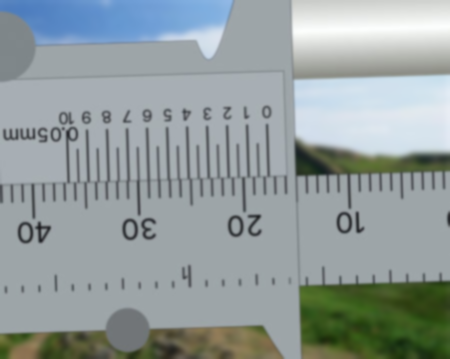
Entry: **17.6** mm
